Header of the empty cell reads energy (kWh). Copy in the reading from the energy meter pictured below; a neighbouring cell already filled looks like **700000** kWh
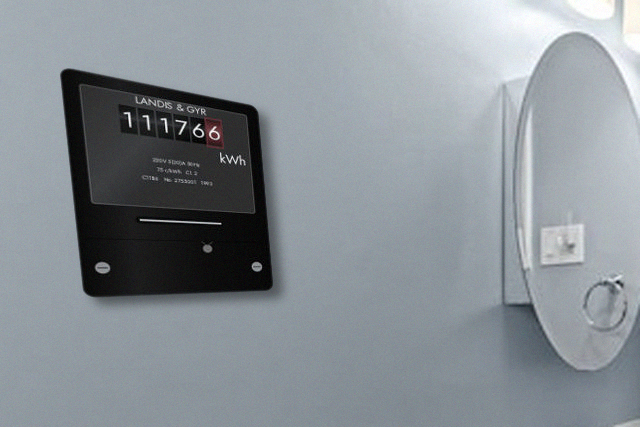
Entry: **11176.6** kWh
